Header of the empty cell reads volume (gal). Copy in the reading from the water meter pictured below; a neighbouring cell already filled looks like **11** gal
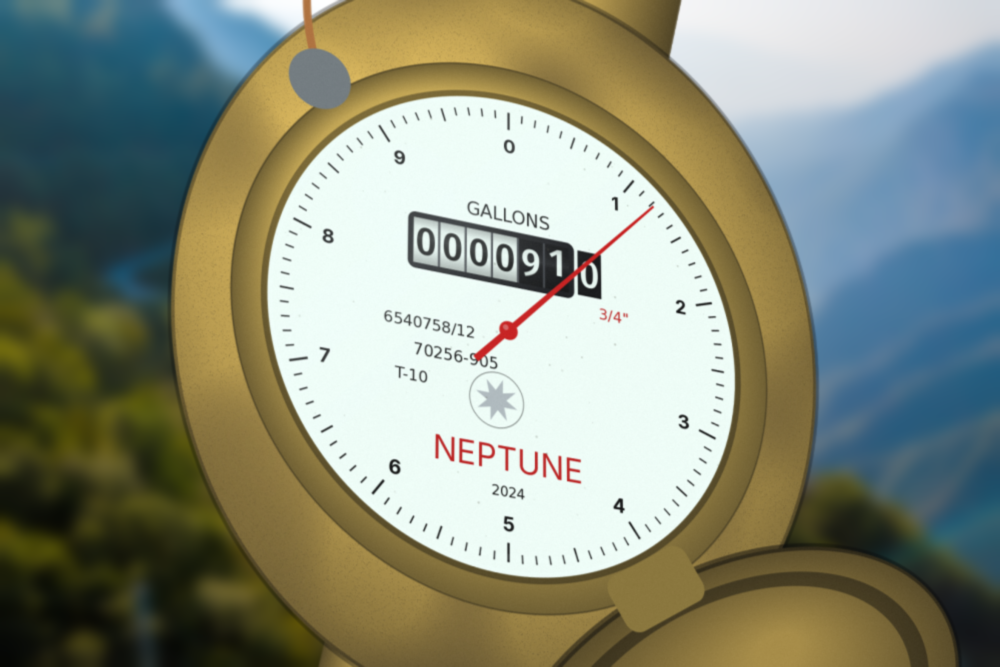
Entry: **911.2** gal
